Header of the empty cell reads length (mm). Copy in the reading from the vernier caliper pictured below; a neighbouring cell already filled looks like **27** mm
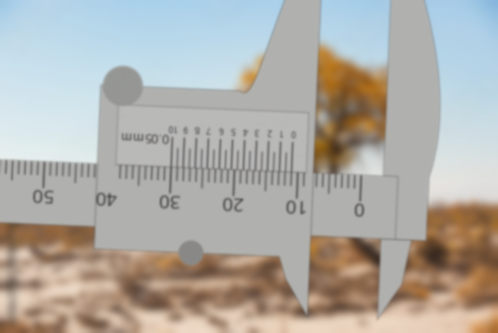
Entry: **11.0** mm
